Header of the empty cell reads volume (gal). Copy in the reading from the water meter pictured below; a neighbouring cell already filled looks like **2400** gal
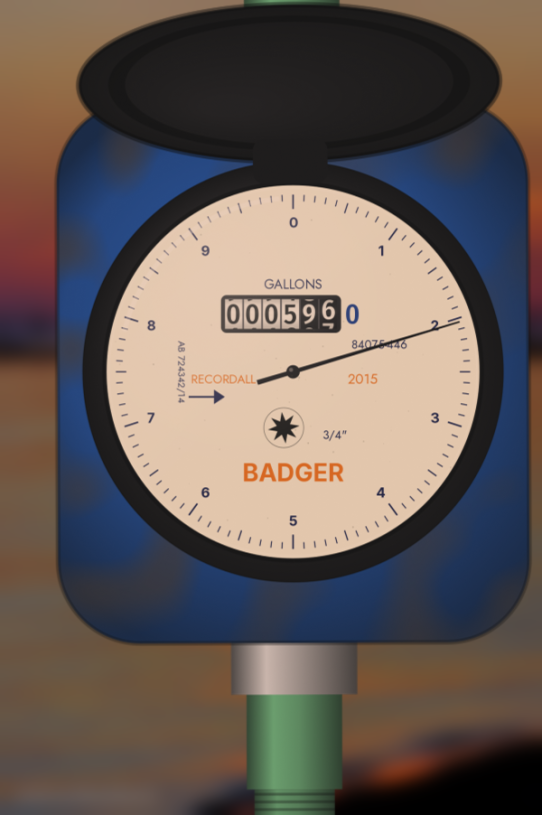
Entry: **5962.0** gal
